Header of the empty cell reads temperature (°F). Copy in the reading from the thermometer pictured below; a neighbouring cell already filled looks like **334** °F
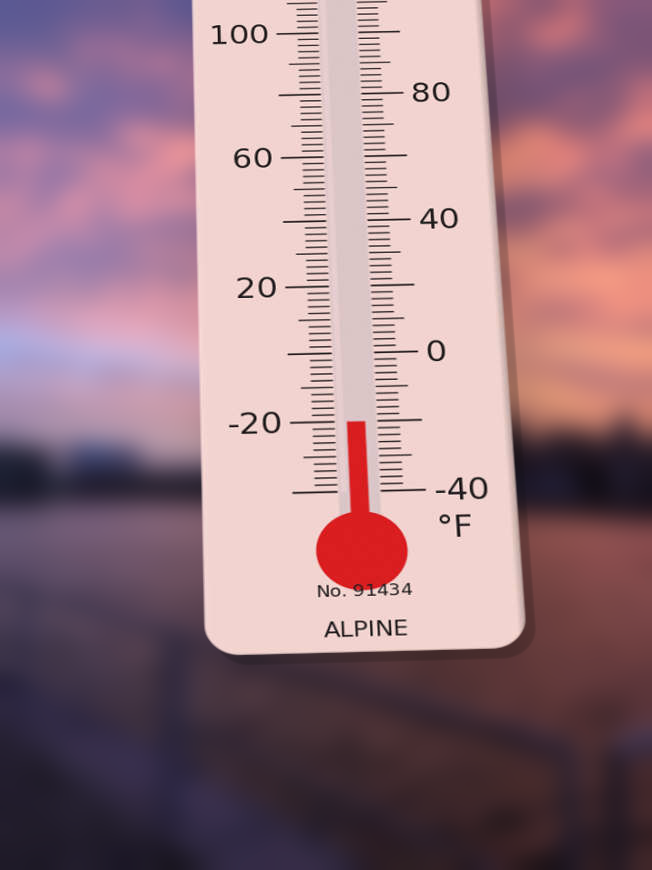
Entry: **-20** °F
